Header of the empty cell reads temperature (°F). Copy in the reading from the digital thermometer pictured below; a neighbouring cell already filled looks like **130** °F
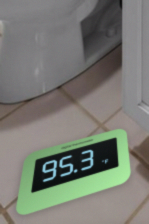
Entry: **95.3** °F
